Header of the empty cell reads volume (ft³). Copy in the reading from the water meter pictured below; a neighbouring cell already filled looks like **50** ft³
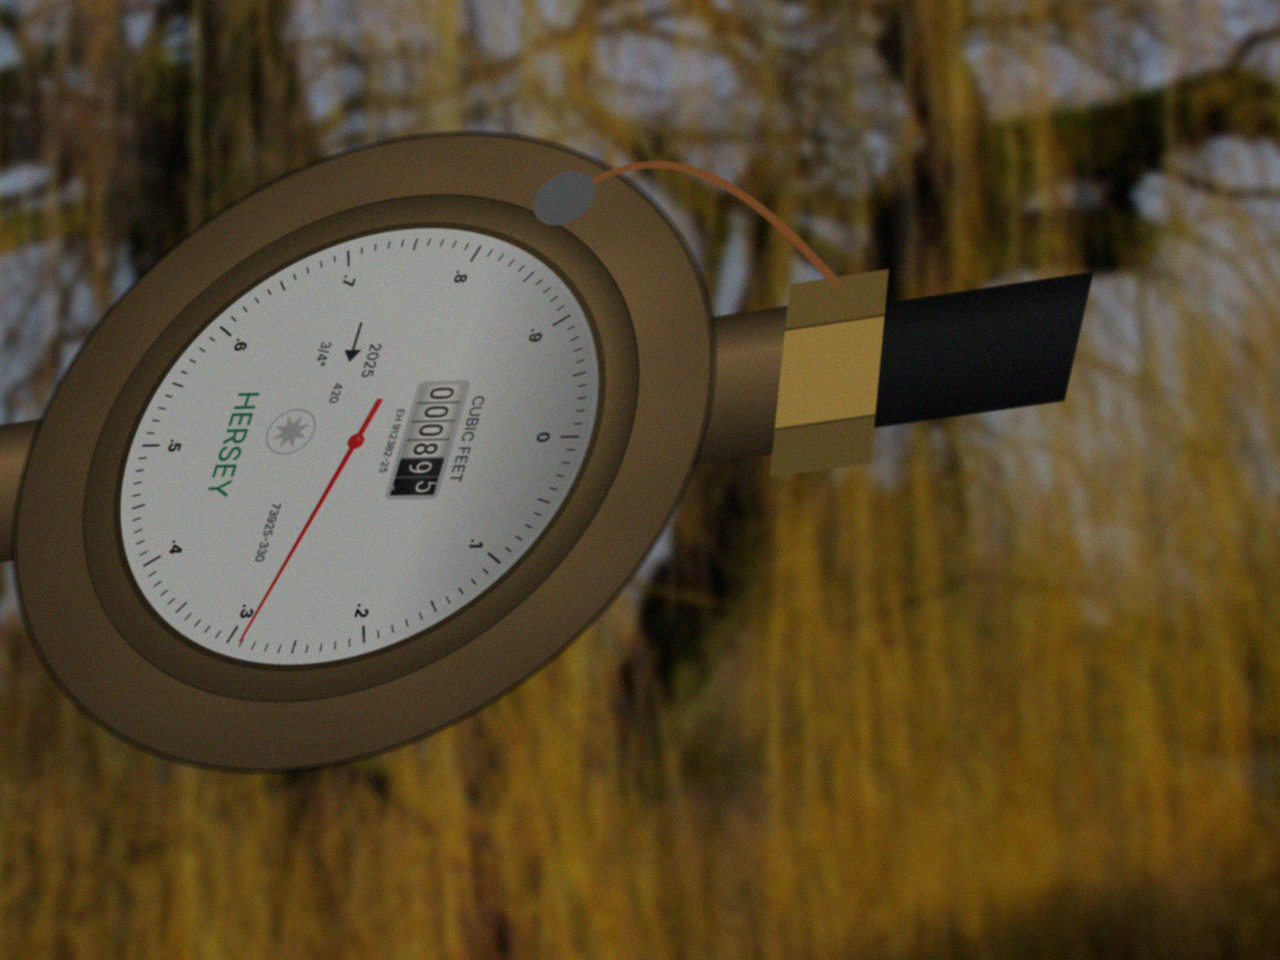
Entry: **895.29** ft³
